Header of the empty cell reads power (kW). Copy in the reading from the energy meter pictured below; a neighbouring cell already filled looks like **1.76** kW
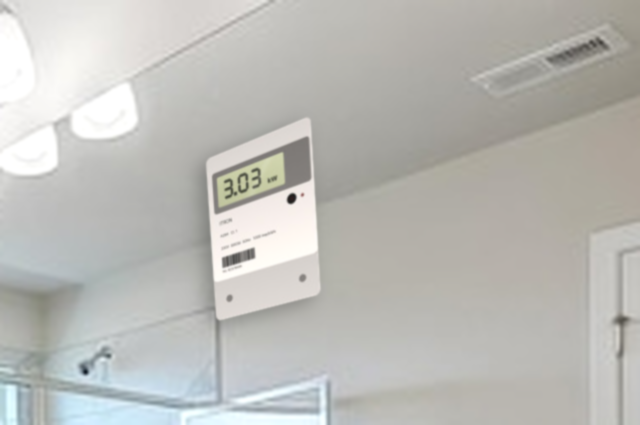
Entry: **3.03** kW
